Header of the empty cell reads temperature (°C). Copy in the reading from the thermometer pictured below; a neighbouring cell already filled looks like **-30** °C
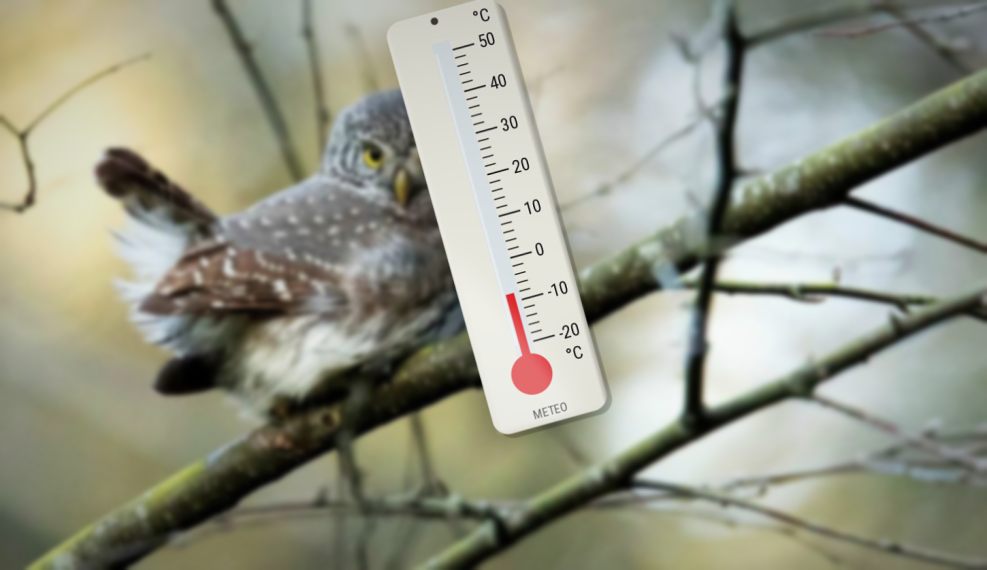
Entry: **-8** °C
